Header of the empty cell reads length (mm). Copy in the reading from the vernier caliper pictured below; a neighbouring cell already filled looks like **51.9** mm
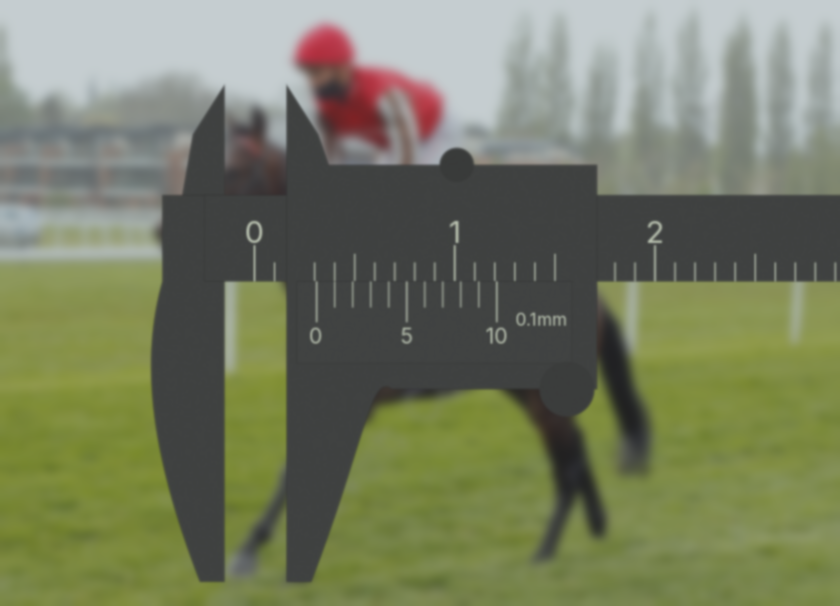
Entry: **3.1** mm
